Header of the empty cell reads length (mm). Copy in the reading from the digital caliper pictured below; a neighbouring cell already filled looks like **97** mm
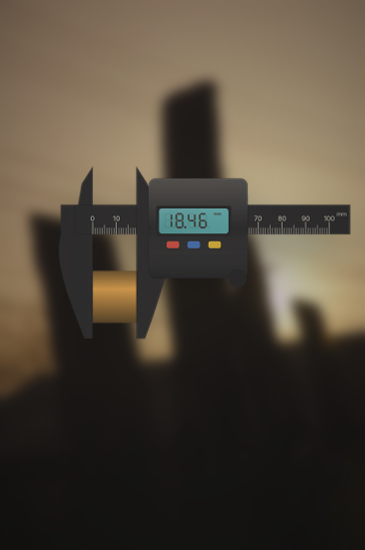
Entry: **18.46** mm
